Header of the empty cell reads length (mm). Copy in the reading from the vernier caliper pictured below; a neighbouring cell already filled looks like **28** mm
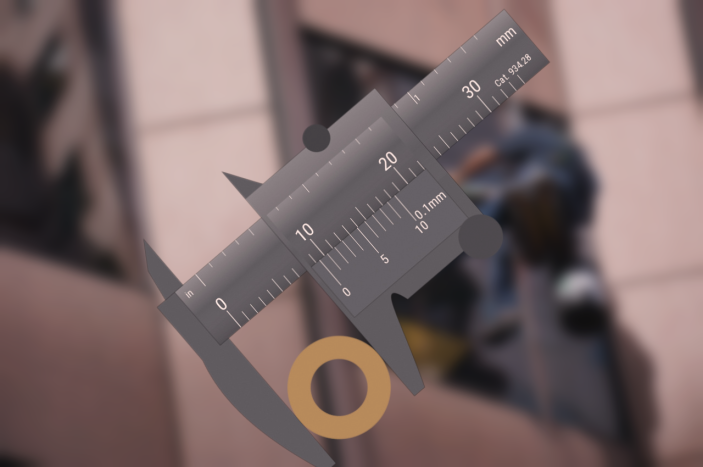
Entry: **9.4** mm
